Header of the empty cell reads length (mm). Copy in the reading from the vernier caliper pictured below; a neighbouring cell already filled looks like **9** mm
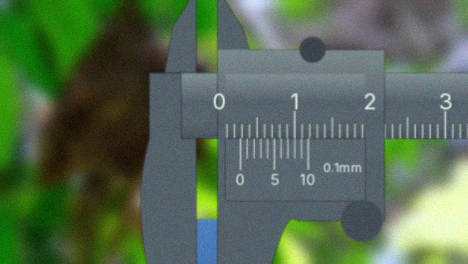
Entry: **2.8** mm
